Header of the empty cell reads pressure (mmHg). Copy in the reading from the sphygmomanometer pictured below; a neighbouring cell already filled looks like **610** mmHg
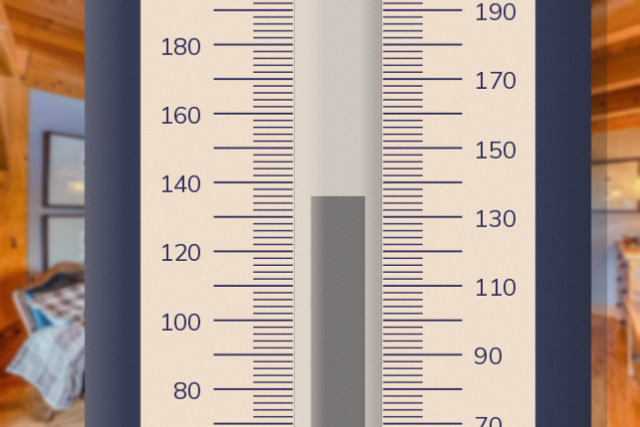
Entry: **136** mmHg
